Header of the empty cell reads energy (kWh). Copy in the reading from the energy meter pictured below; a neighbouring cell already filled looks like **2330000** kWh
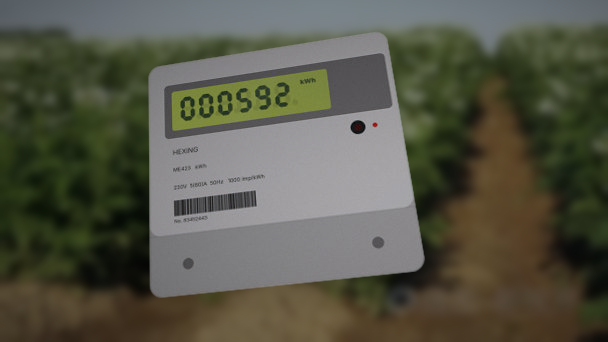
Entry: **592** kWh
